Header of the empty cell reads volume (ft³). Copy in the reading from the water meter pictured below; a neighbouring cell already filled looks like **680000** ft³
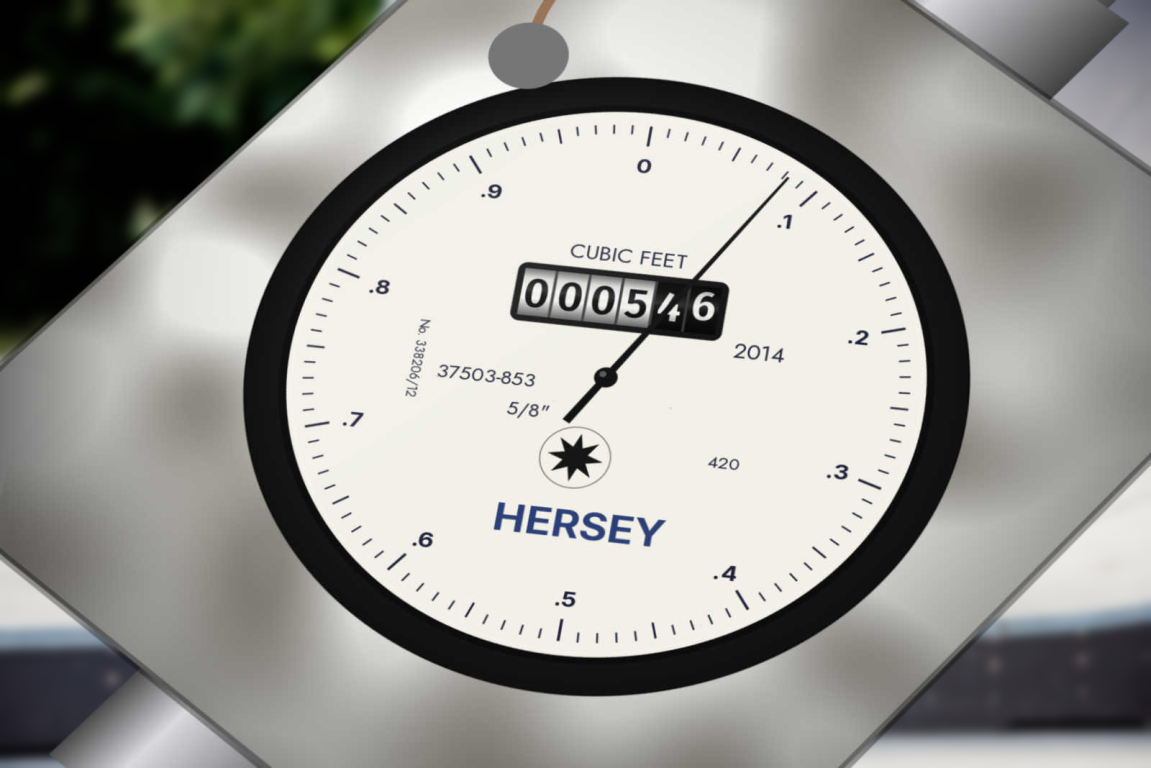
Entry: **546.08** ft³
